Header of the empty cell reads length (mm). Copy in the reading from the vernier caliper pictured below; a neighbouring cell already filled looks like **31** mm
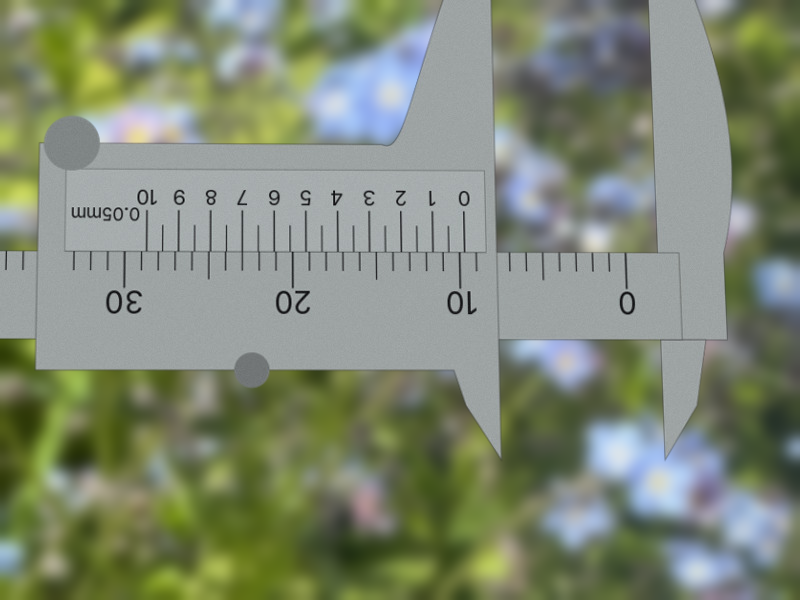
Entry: **9.7** mm
